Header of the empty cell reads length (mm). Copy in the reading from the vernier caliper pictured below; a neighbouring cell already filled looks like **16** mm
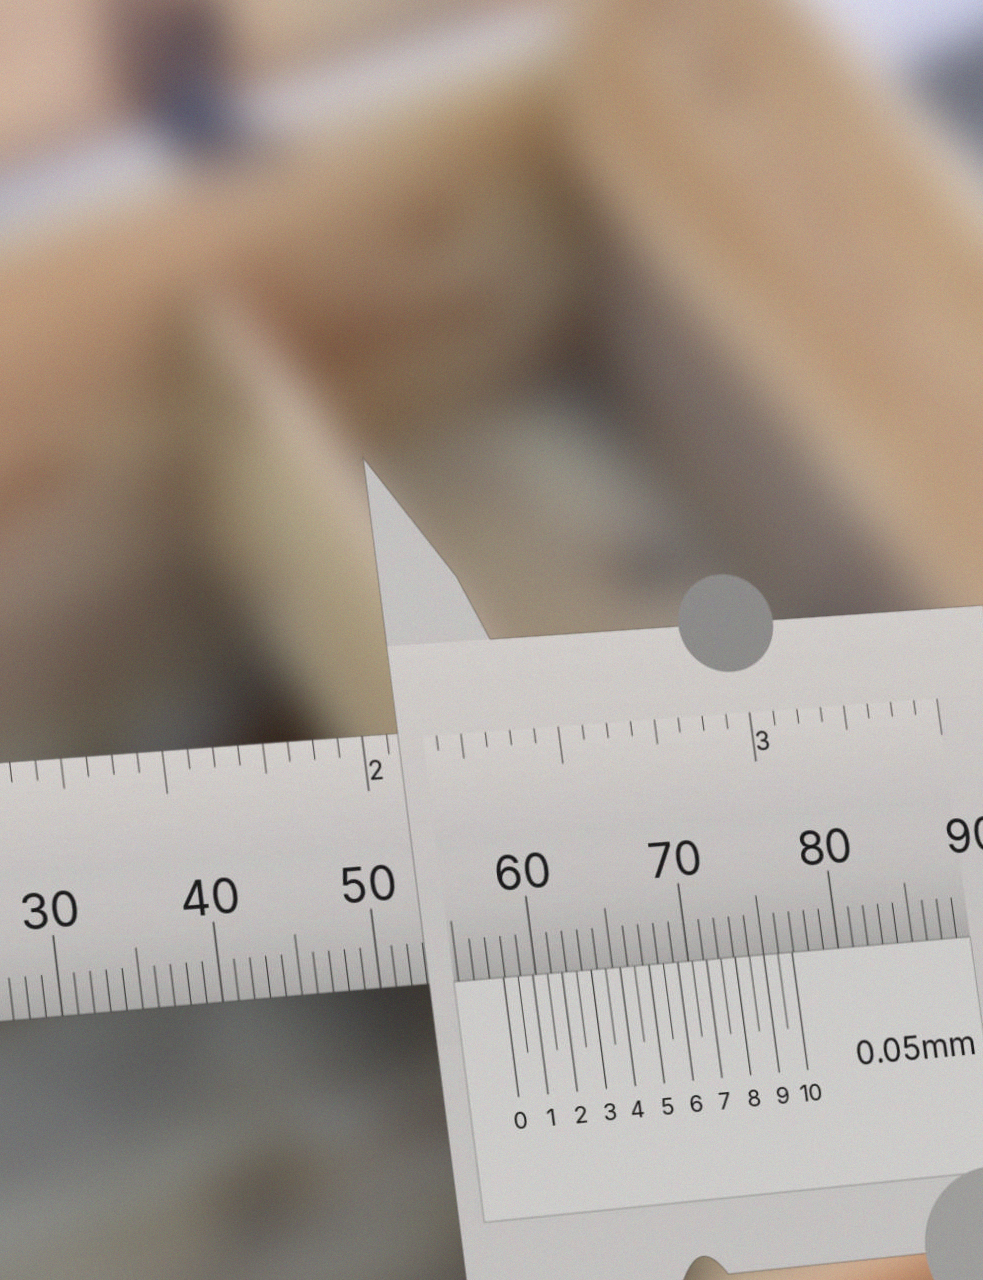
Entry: **57.9** mm
